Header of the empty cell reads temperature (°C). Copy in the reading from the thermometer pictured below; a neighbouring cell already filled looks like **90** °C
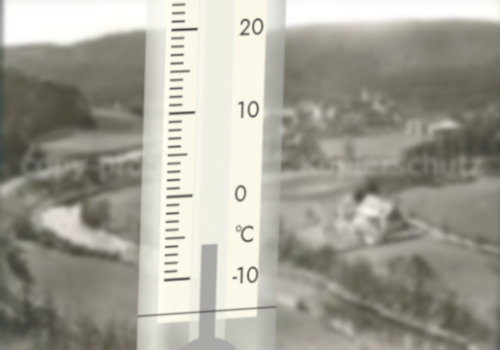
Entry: **-6** °C
